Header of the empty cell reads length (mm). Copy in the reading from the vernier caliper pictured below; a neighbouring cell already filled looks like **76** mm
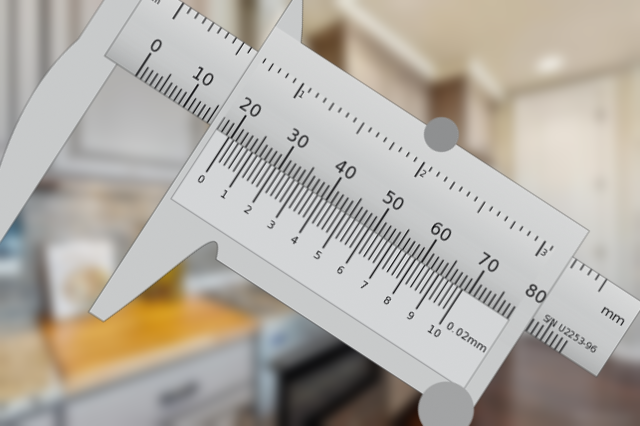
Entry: **19.6** mm
